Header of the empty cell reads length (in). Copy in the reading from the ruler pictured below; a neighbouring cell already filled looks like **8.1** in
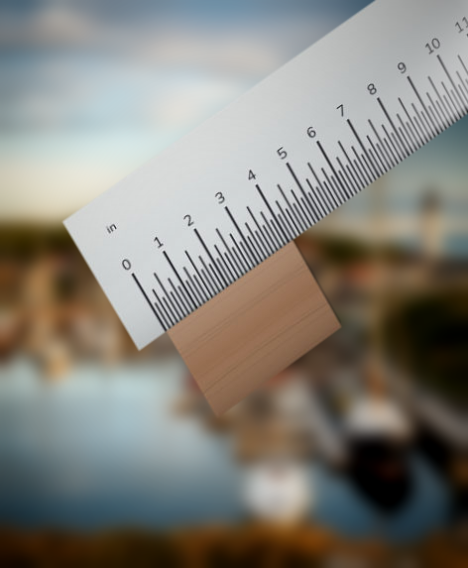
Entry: **4.125** in
